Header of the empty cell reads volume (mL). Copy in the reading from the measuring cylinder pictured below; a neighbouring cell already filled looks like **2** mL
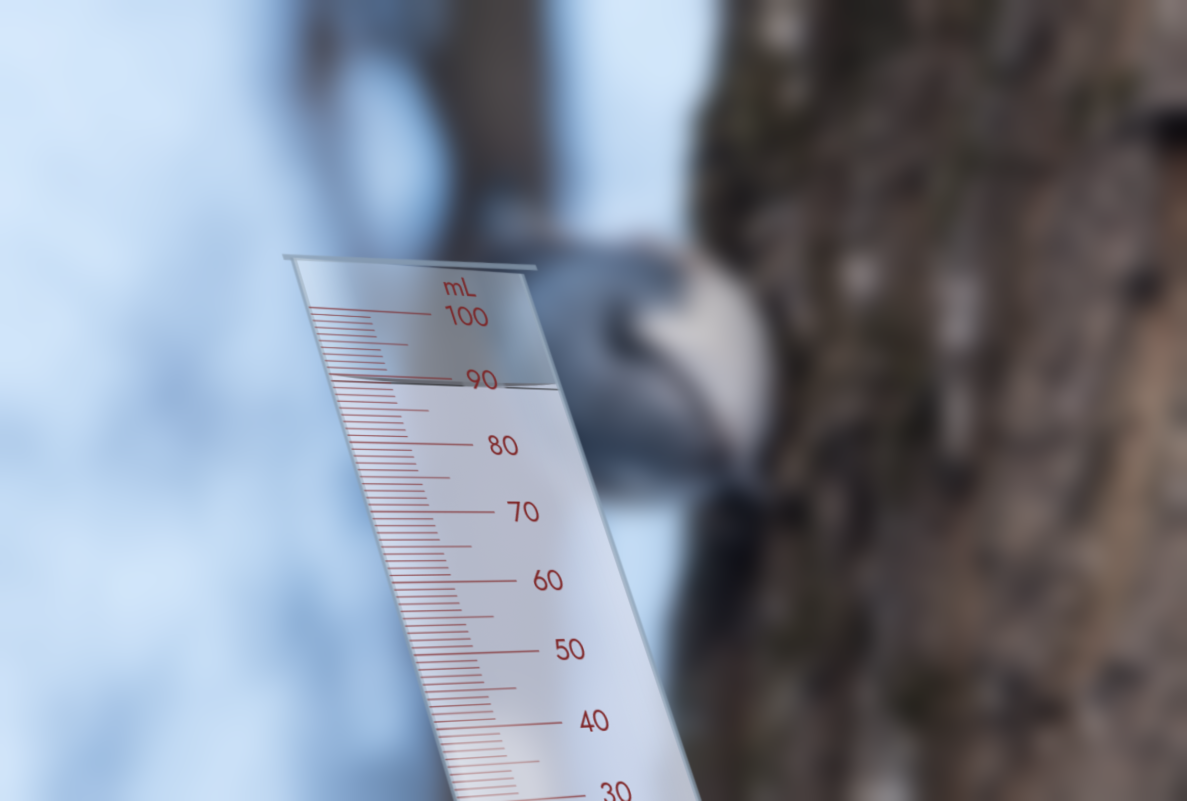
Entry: **89** mL
